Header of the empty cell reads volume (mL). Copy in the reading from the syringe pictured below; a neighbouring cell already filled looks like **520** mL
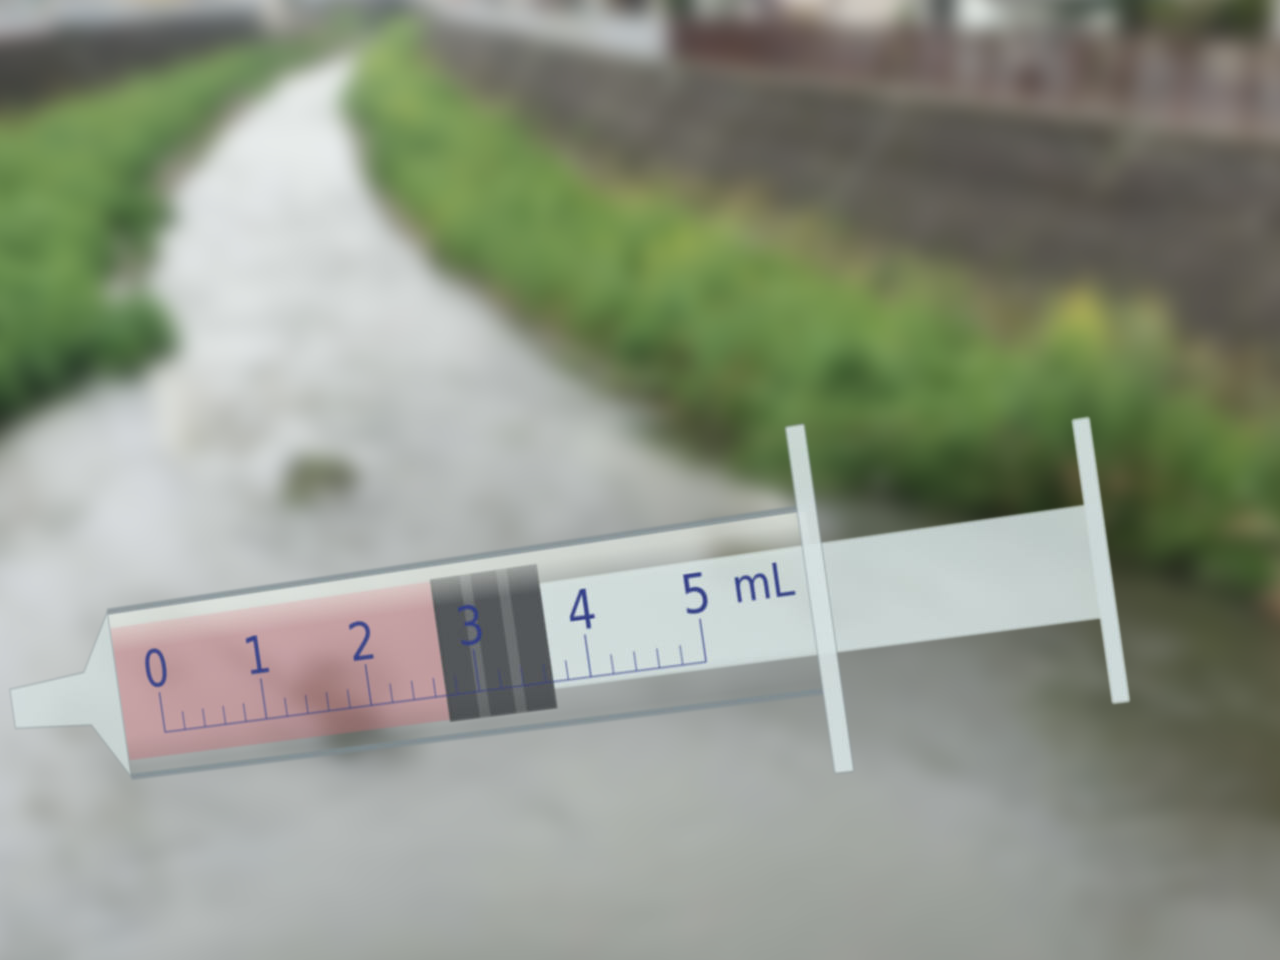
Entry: **2.7** mL
